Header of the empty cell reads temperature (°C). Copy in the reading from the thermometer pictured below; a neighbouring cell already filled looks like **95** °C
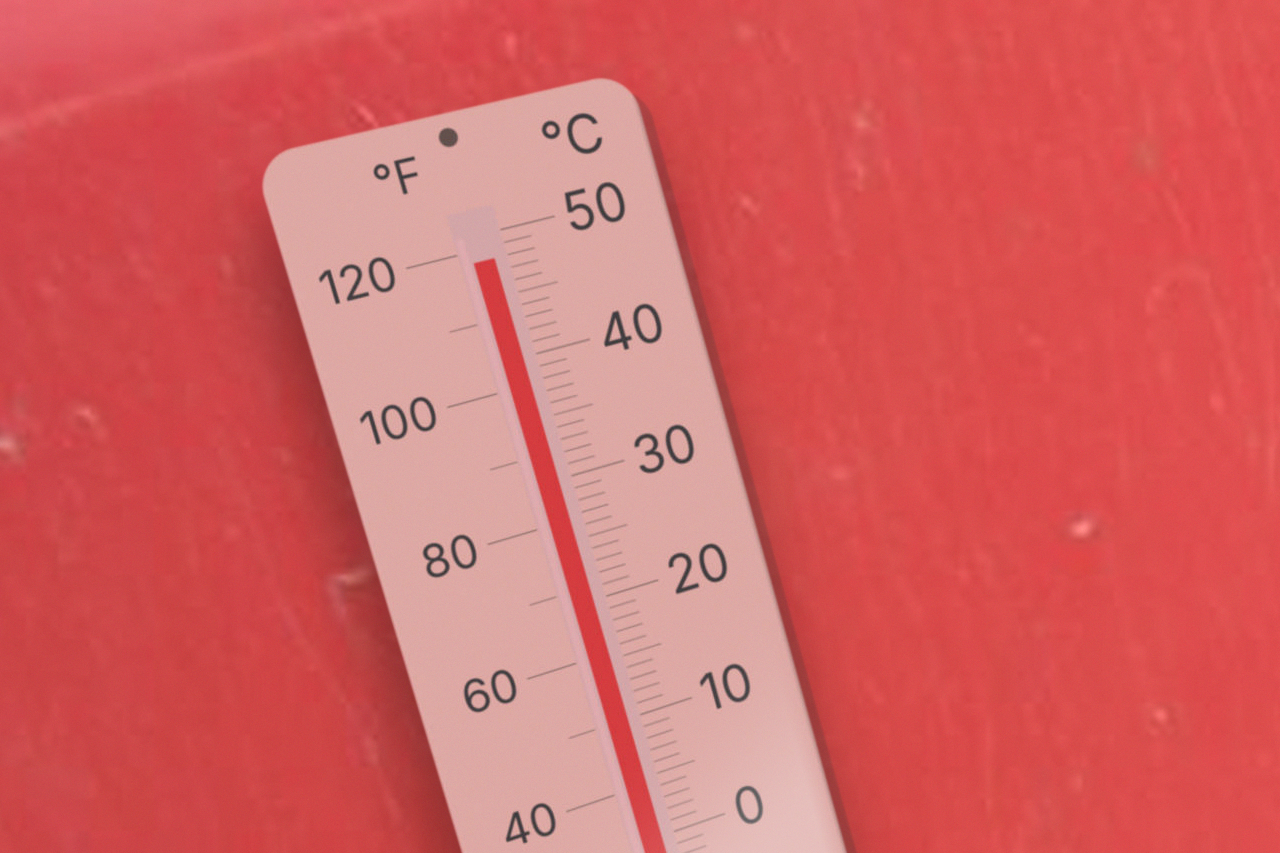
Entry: **48** °C
